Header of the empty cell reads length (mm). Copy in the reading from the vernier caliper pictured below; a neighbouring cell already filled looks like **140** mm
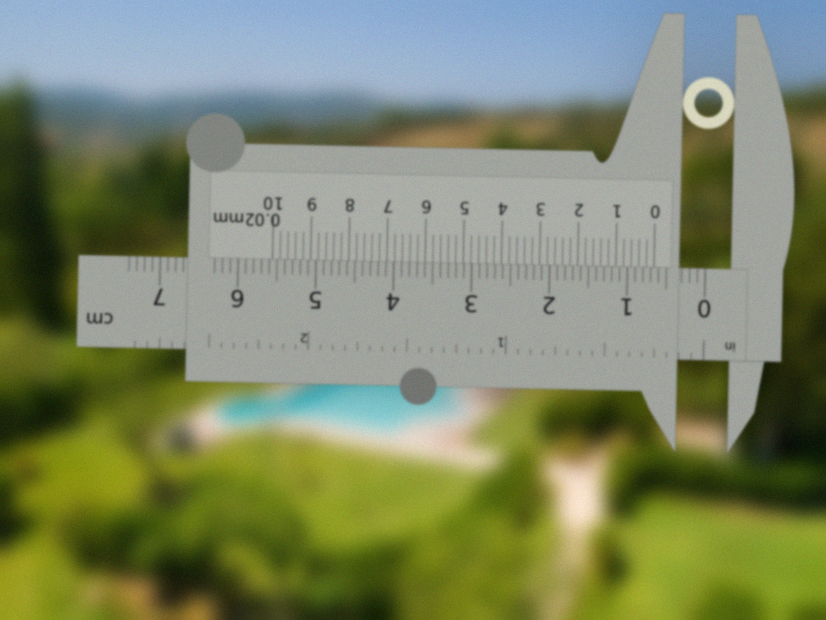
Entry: **6.6** mm
